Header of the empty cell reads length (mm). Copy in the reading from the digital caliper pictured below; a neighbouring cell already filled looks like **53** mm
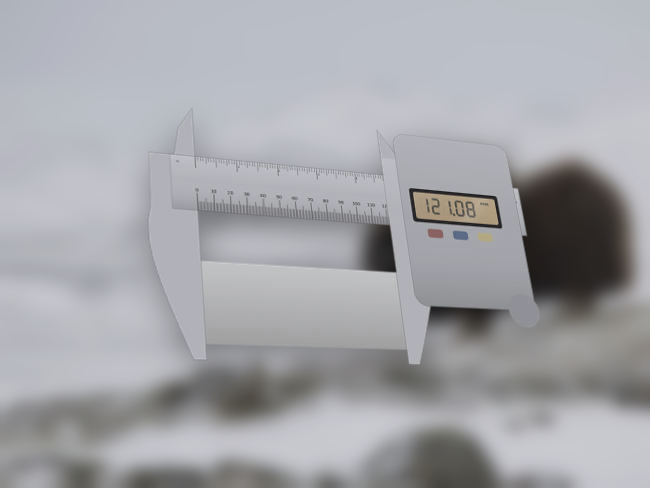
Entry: **121.08** mm
